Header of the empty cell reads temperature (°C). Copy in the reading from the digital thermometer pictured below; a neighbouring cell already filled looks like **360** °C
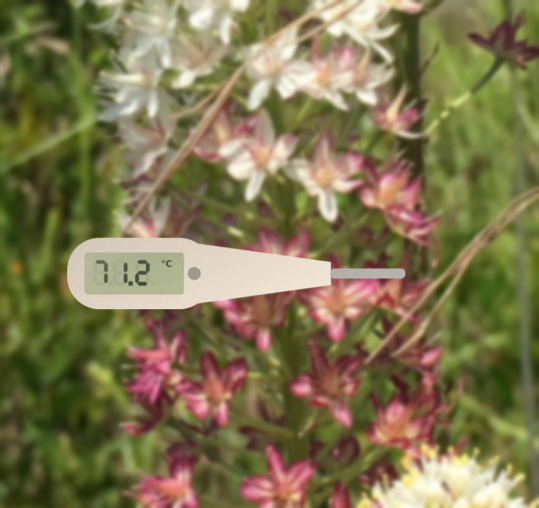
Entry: **71.2** °C
